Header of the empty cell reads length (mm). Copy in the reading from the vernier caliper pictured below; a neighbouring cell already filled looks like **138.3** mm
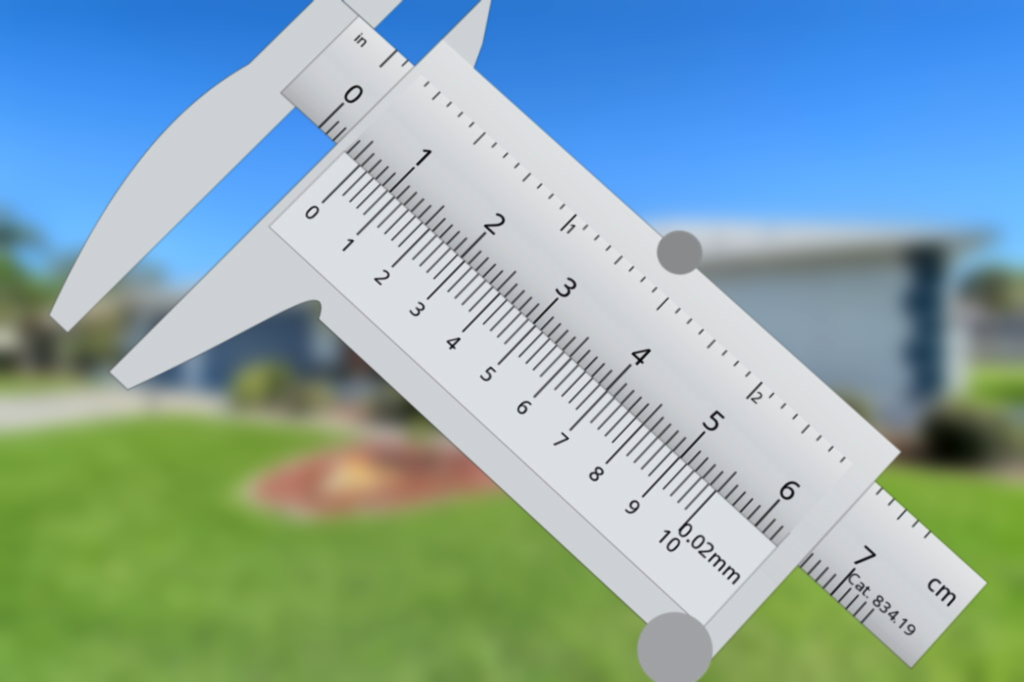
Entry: **5.8** mm
